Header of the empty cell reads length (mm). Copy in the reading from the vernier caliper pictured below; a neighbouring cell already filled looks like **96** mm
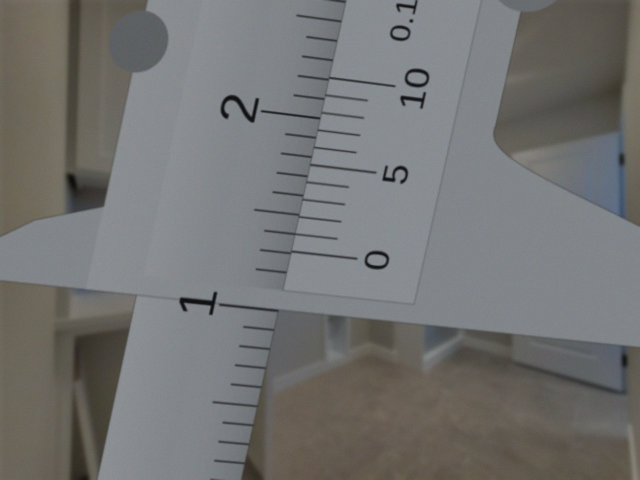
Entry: **13.1** mm
